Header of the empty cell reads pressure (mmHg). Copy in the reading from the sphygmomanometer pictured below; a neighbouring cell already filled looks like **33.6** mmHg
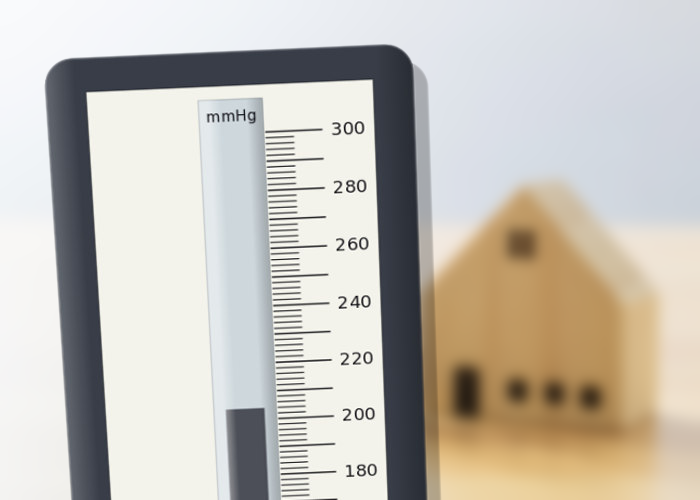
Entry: **204** mmHg
